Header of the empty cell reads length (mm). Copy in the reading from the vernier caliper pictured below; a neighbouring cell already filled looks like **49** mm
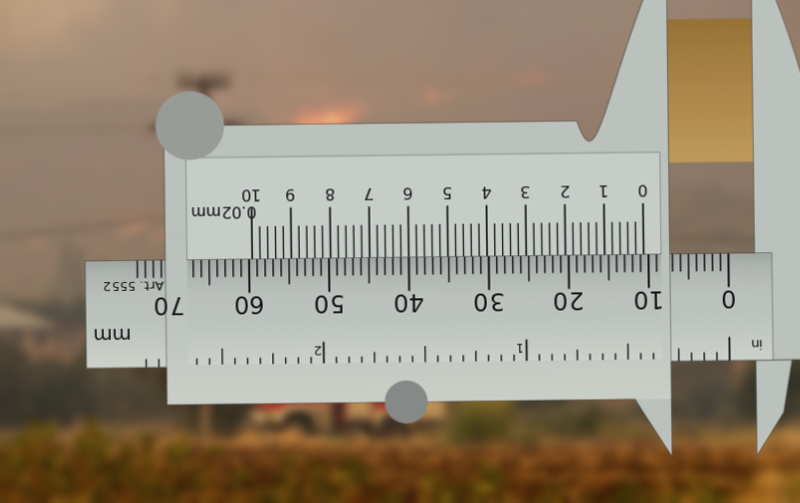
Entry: **10.6** mm
